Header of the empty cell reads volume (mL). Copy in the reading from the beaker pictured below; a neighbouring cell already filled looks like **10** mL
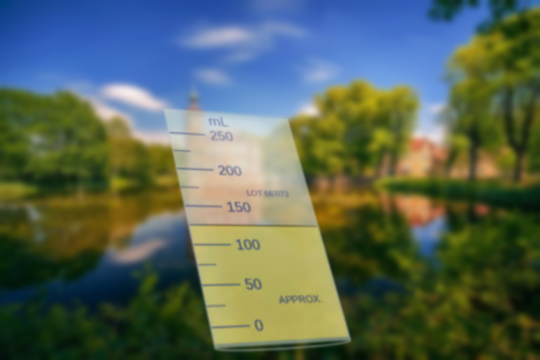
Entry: **125** mL
